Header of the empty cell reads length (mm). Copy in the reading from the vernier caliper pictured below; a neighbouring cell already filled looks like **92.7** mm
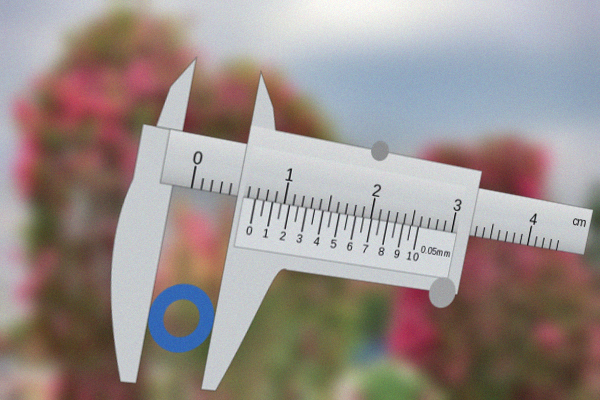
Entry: **6.8** mm
